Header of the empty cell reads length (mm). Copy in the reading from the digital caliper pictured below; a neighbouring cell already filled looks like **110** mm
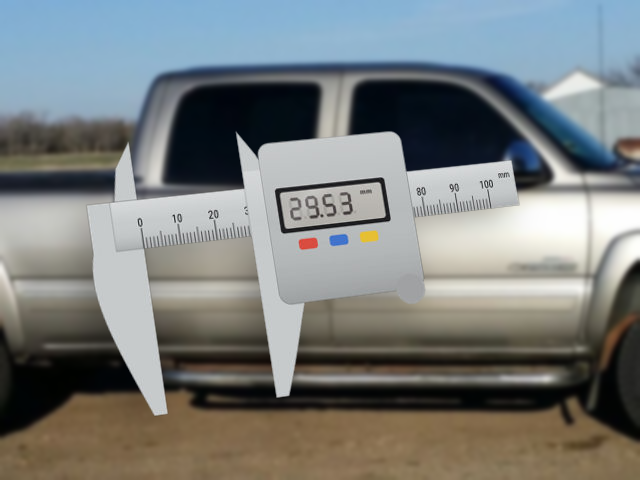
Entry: **29.53** mm
